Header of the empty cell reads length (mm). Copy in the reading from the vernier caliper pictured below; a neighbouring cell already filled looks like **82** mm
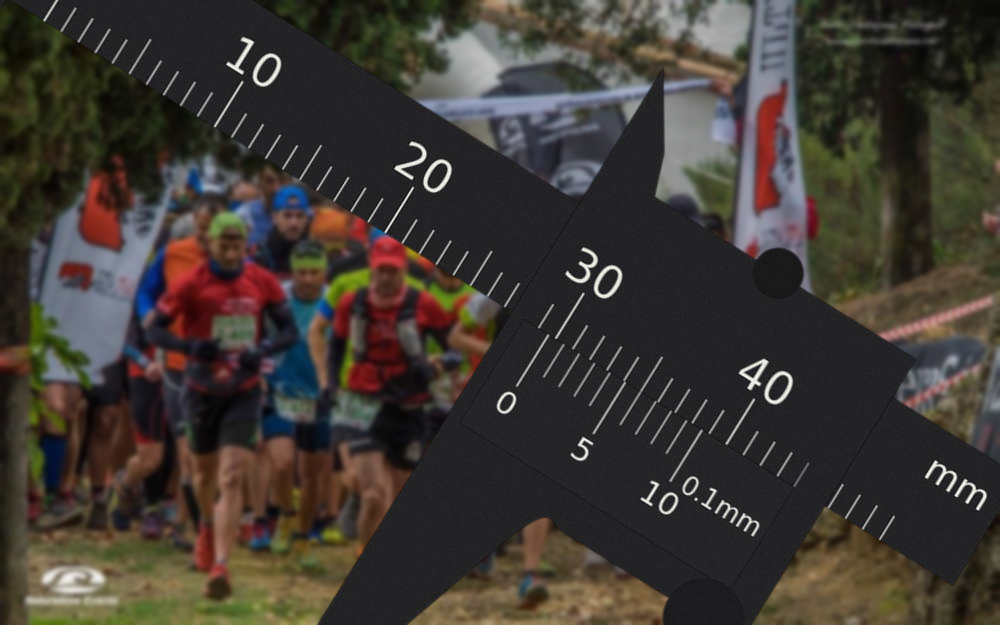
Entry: **29.6** mm
